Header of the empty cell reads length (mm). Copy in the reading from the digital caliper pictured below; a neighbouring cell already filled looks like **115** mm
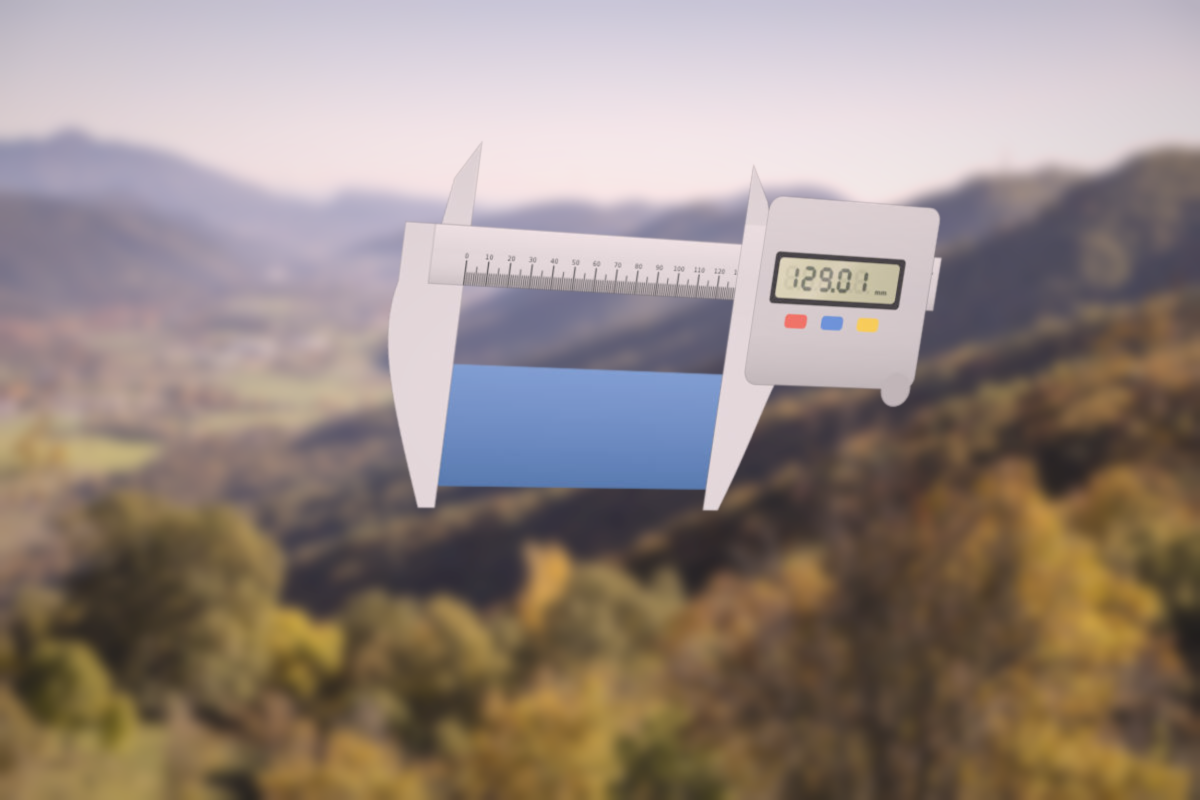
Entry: **129.01** mm
